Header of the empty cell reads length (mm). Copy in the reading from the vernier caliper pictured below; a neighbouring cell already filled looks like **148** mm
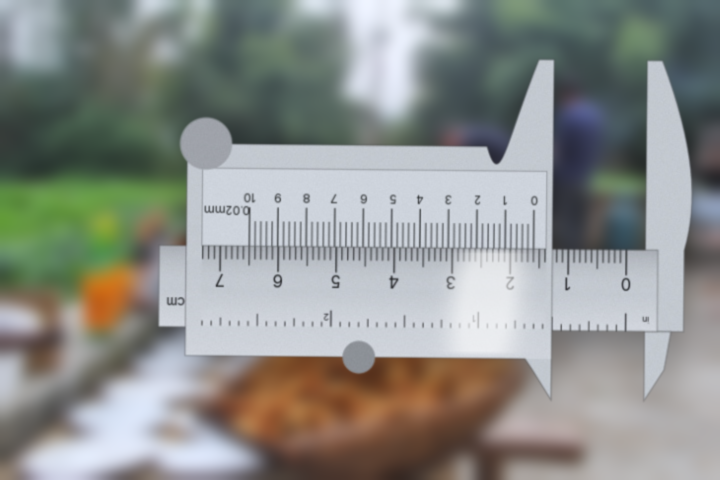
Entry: **16.0** mm
